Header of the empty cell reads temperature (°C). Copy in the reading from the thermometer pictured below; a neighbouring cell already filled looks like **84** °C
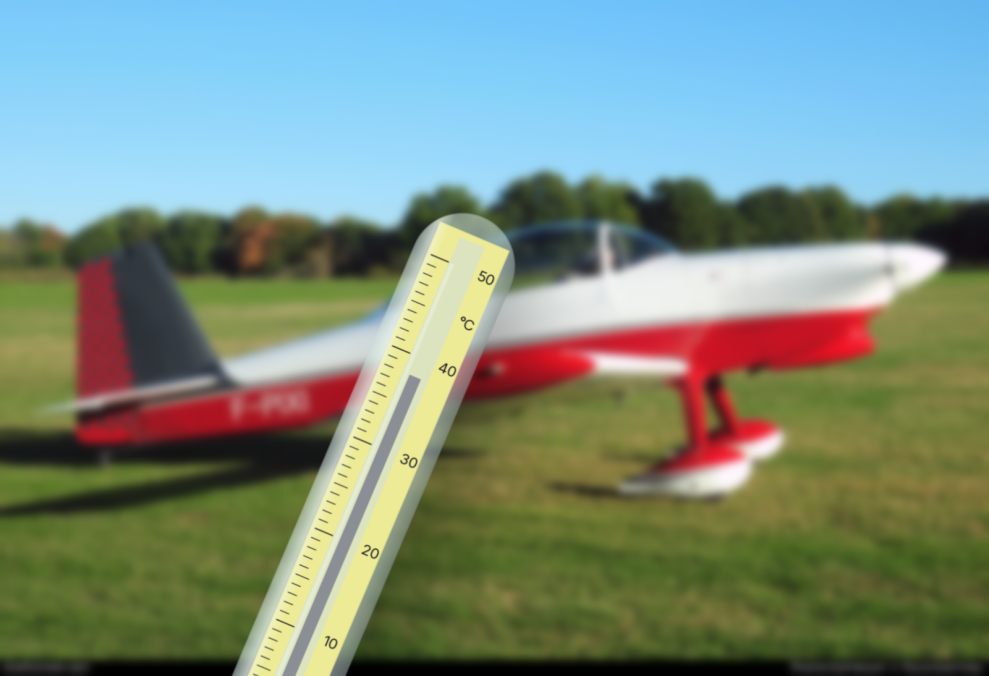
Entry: **38** °C
